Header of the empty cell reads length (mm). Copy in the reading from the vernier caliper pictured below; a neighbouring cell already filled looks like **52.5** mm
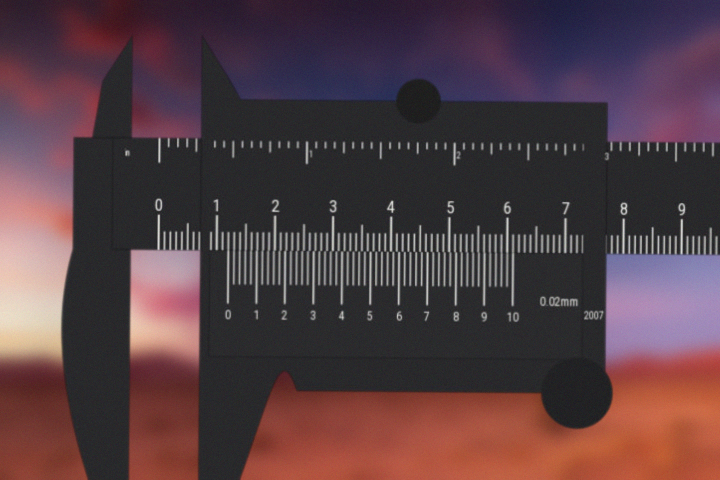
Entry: **12.0** mm
